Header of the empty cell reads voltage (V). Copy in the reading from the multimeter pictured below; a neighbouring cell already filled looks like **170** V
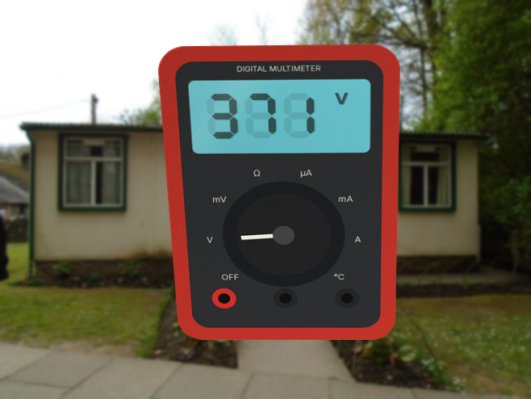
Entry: **371** V
